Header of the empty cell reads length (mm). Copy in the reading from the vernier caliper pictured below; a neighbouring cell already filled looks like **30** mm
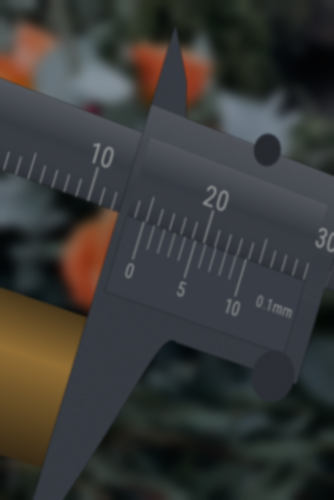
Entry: **14.8** mm
